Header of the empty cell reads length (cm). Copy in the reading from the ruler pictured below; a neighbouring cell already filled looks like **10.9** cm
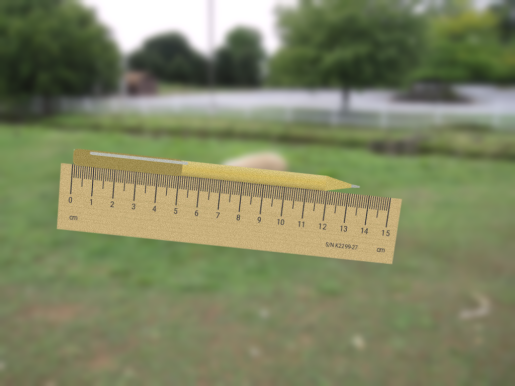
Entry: **13.5** cm
